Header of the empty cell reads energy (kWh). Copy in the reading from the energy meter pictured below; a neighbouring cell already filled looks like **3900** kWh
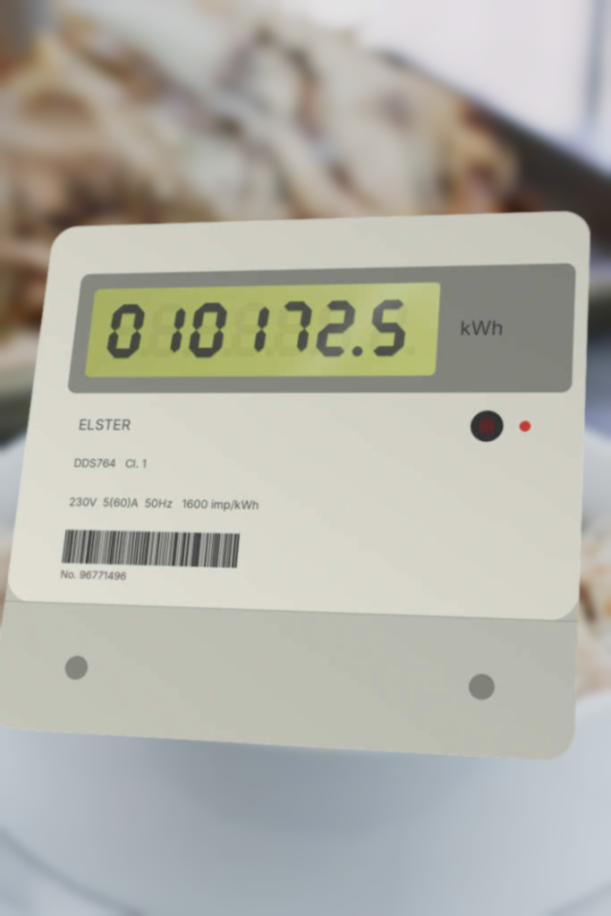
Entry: **10172.5** kWh
